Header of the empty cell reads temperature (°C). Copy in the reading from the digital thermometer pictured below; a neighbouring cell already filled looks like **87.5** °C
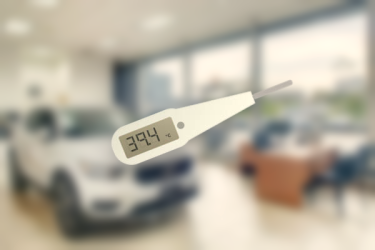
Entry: **39.4** °C
